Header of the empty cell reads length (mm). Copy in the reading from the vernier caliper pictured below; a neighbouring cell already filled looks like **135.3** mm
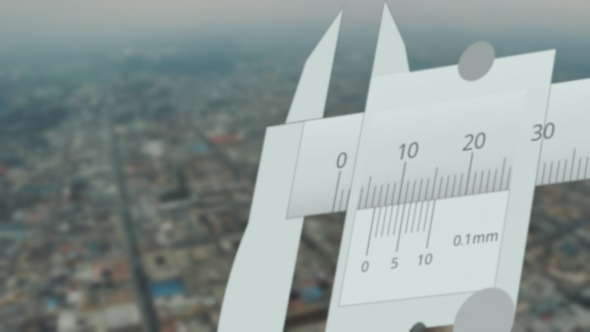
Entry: **6.5** mm
